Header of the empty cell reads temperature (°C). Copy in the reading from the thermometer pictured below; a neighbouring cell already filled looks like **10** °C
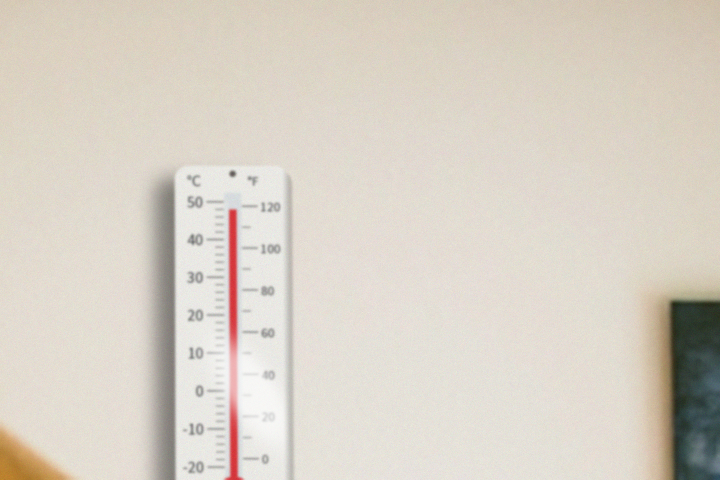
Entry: **48** °C
